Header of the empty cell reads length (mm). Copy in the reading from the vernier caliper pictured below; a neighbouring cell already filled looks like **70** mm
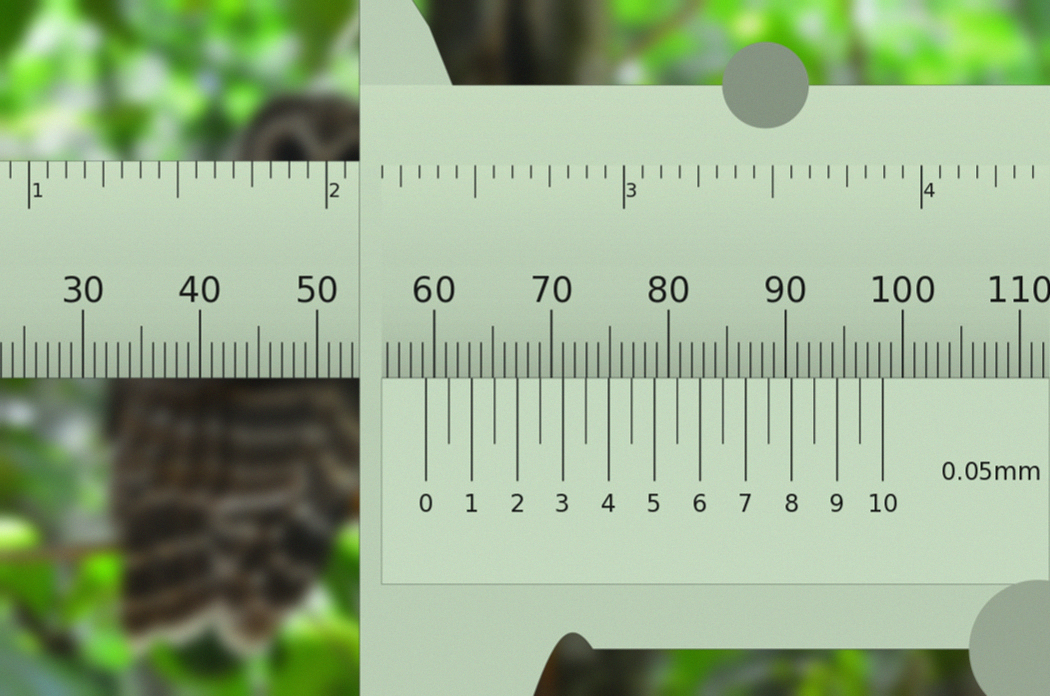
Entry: **59.3** mm
